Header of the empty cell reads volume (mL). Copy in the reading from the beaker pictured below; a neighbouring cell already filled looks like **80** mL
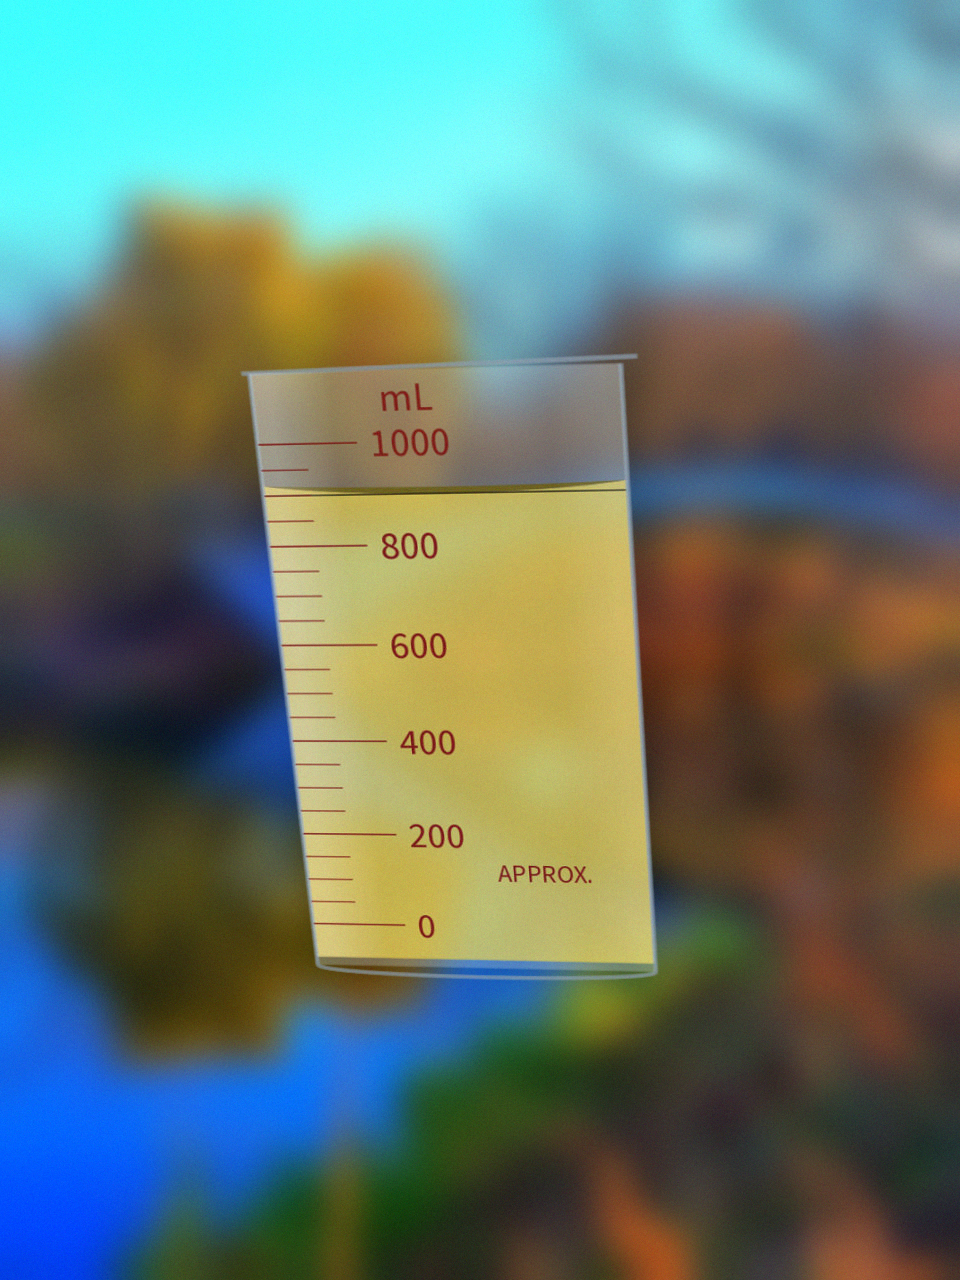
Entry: **900** mL
